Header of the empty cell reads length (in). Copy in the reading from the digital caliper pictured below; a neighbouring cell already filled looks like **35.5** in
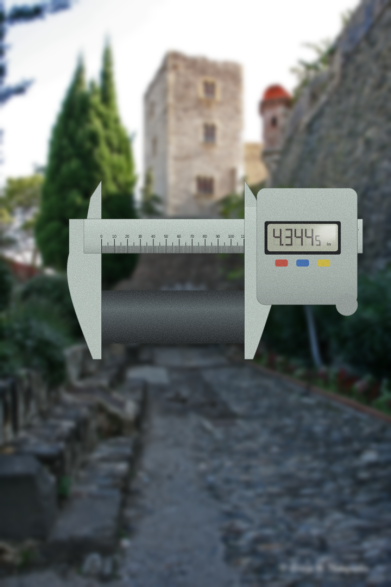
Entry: **4.3445** in
